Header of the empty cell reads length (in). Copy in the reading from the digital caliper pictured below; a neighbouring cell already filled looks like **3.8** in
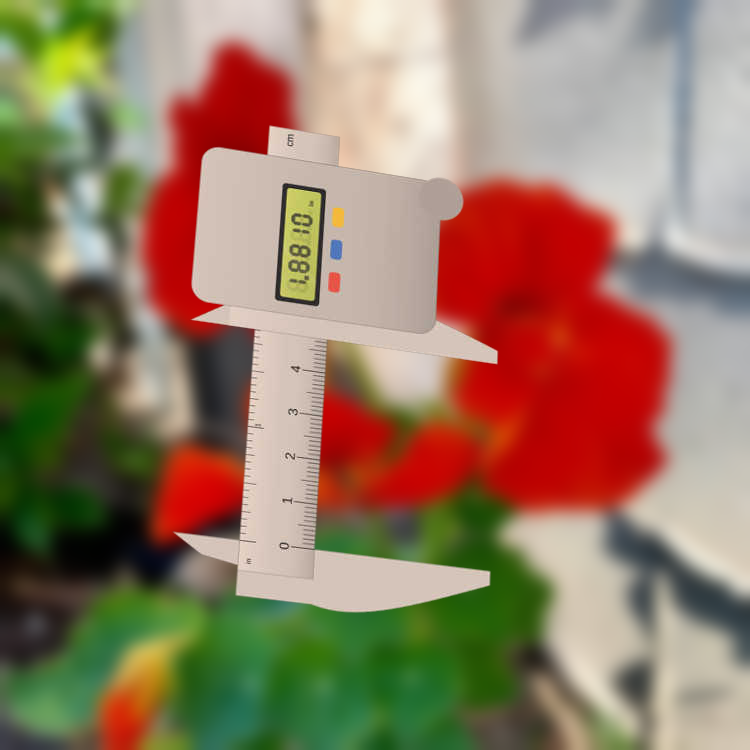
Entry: **1.8810** in
